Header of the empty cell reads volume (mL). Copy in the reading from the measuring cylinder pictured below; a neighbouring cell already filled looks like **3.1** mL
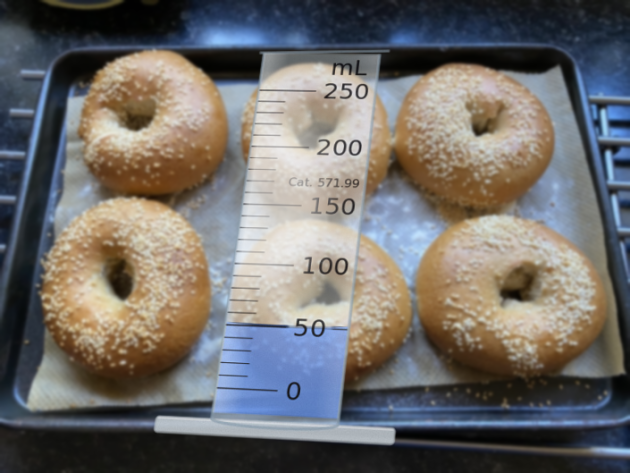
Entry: **50** mL
